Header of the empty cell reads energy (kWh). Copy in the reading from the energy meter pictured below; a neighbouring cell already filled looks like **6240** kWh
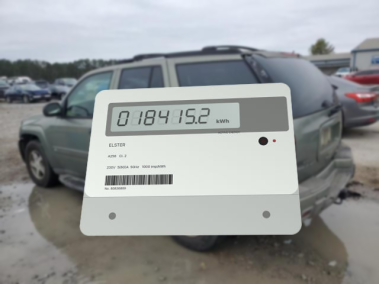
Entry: **18415.2** kWh
